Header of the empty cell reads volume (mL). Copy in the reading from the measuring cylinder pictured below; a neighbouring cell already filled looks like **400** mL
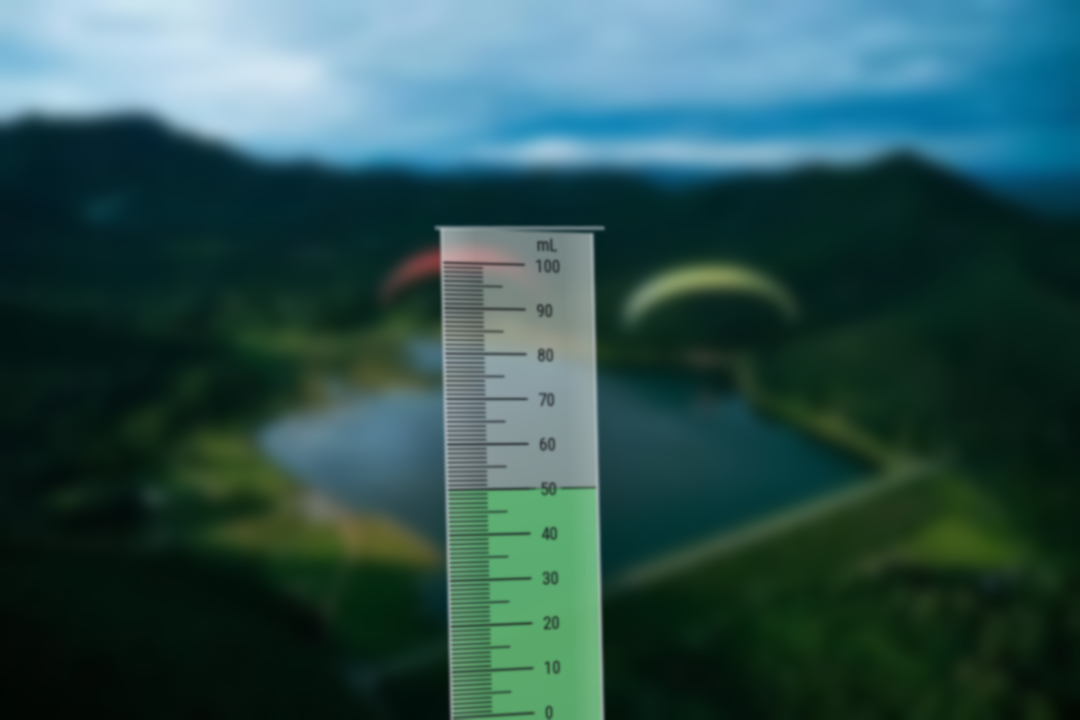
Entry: **50** mL
